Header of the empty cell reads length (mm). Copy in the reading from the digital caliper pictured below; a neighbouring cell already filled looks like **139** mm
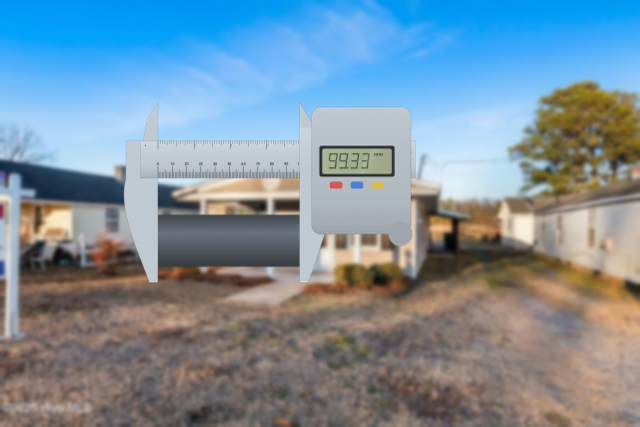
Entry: **99.33** mm
